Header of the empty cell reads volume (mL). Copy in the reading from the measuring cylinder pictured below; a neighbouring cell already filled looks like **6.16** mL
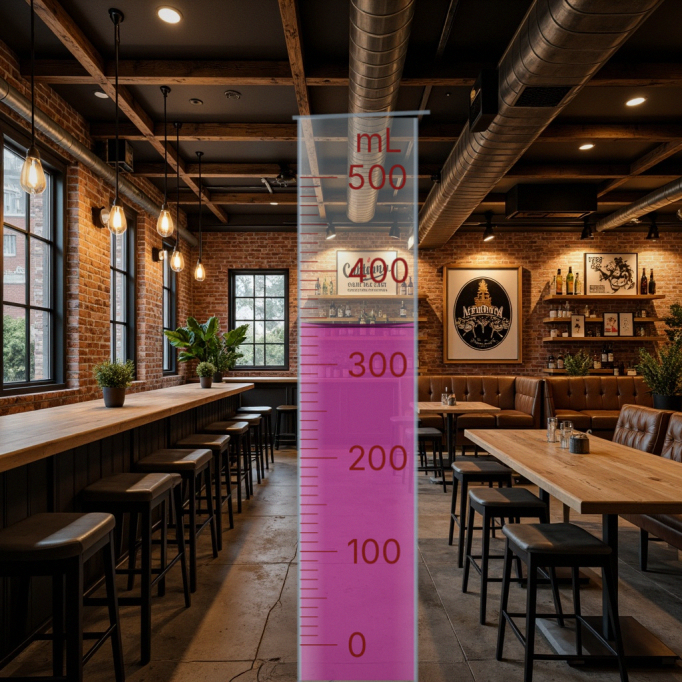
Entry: **340** mL
